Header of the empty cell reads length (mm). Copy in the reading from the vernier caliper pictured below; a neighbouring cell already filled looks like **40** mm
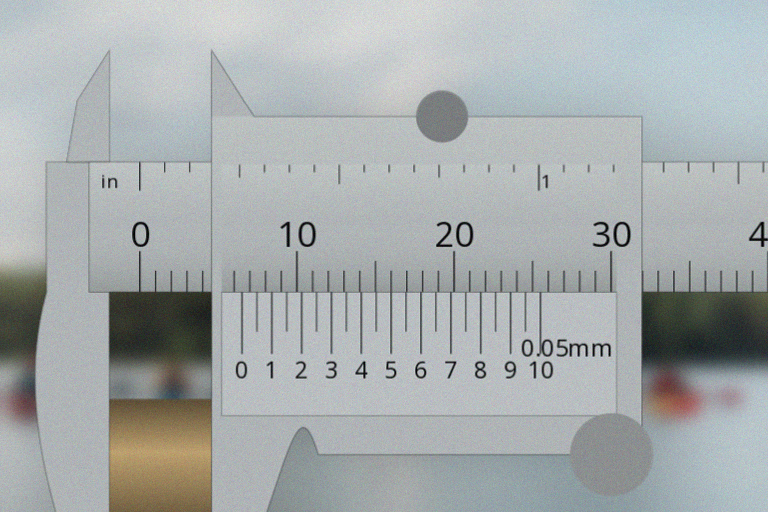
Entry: **6.5** mm
